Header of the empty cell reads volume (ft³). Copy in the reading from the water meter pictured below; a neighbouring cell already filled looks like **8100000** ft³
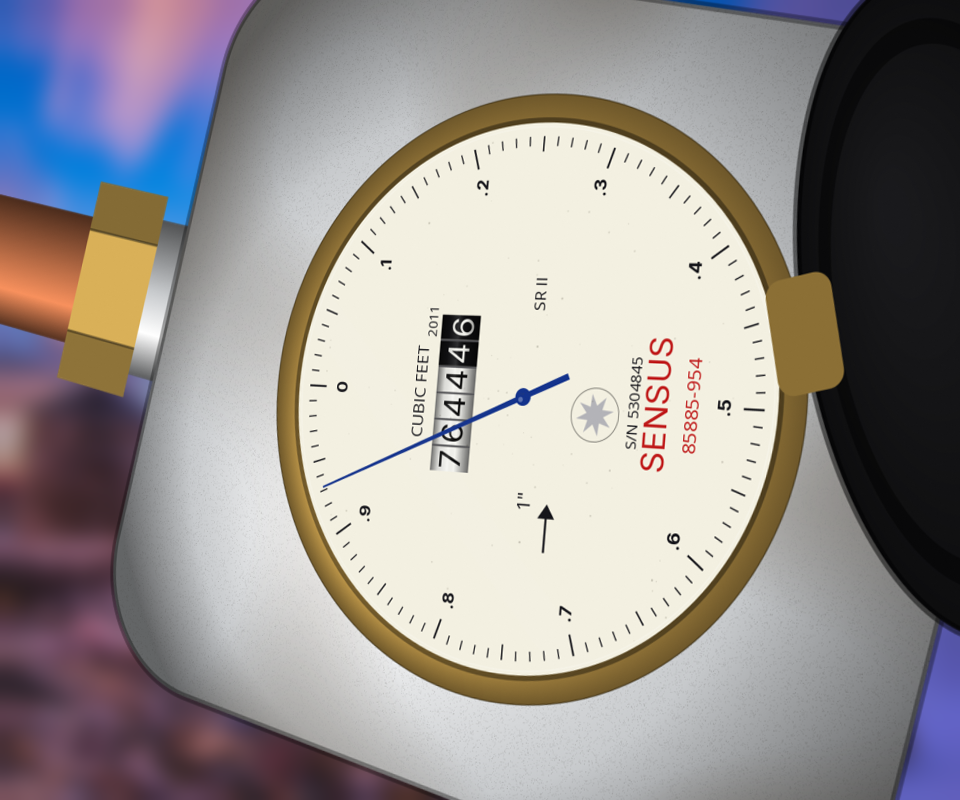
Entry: **764445.93** ft³
